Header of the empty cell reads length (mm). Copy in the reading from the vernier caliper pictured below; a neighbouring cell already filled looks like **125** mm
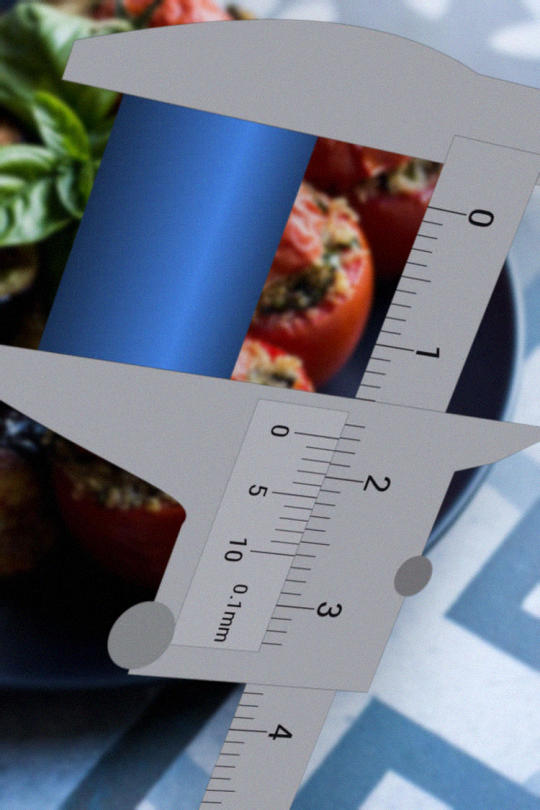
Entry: **17.1** mm
